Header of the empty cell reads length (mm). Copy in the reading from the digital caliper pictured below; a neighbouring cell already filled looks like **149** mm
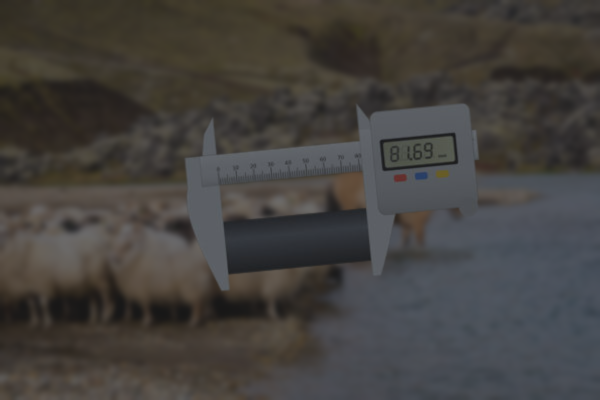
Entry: **81.69** mm
